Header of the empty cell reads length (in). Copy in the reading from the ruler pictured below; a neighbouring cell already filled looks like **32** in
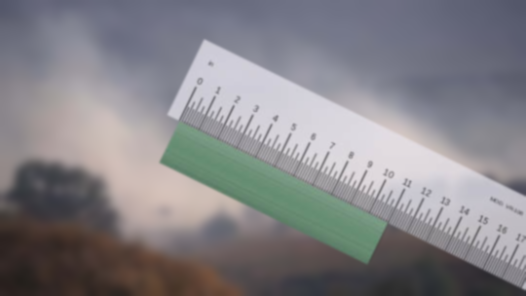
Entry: **11** in
